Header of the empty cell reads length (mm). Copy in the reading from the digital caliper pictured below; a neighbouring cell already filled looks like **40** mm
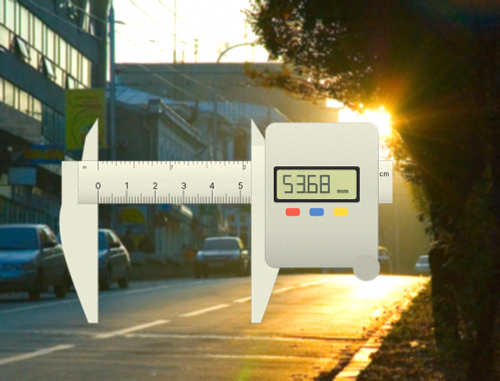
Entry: **53.68** mm
